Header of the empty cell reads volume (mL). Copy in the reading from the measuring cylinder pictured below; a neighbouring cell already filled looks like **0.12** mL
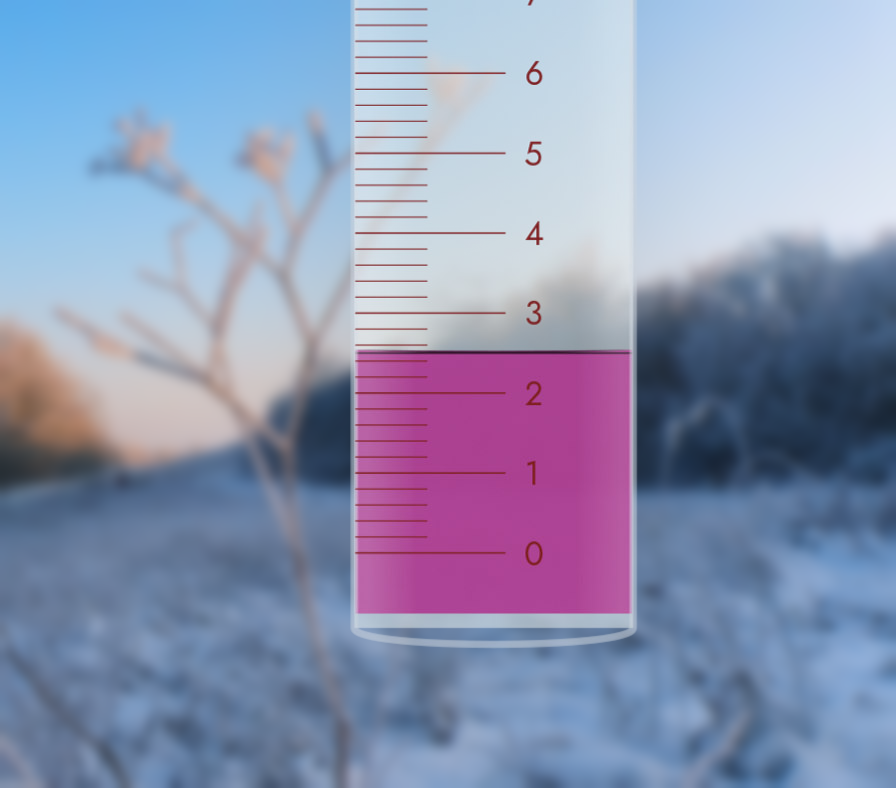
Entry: **2.5** mL
